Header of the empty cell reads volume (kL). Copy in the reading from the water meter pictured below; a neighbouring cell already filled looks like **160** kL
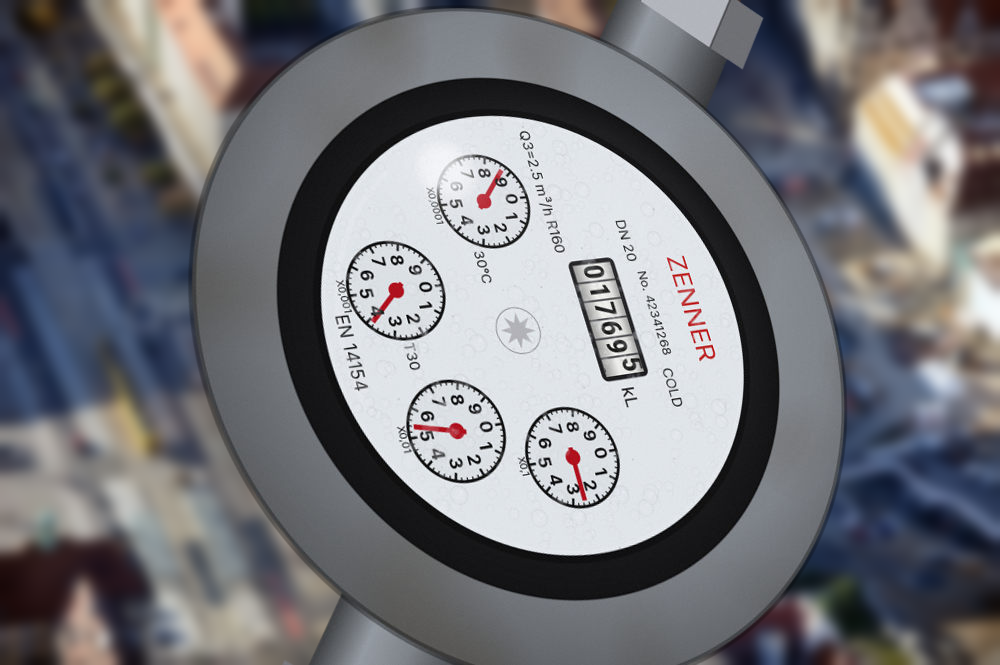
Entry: **17695.2538** kL
